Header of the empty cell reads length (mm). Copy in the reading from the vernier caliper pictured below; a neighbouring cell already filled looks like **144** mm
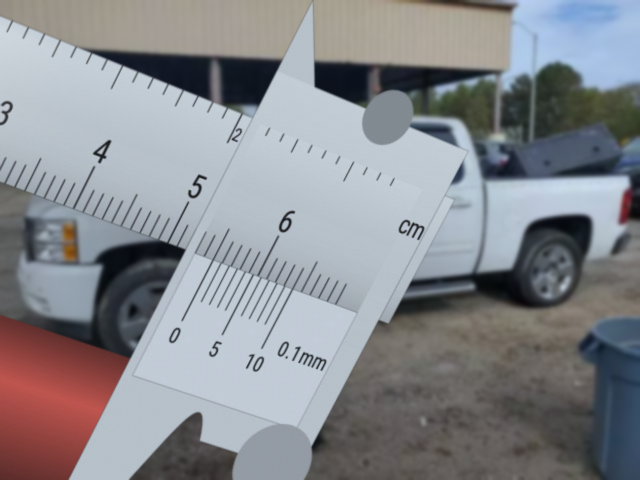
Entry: **55.0** mm
